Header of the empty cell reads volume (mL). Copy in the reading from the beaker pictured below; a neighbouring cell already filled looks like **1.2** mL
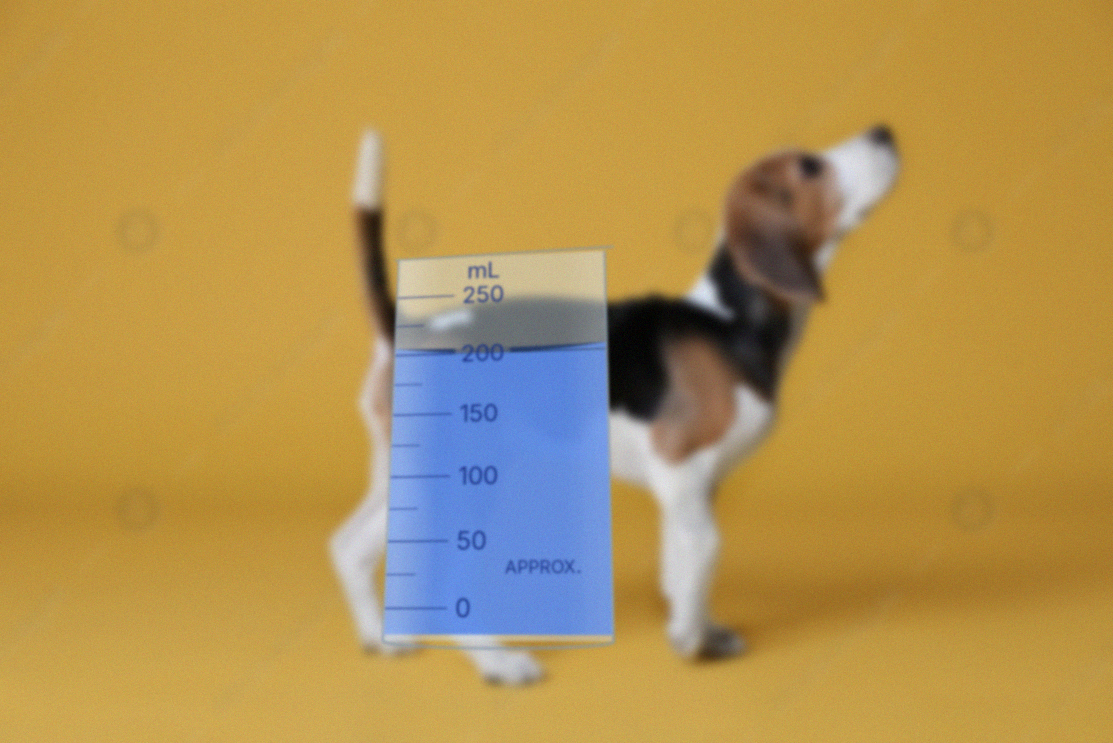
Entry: **200** mL
